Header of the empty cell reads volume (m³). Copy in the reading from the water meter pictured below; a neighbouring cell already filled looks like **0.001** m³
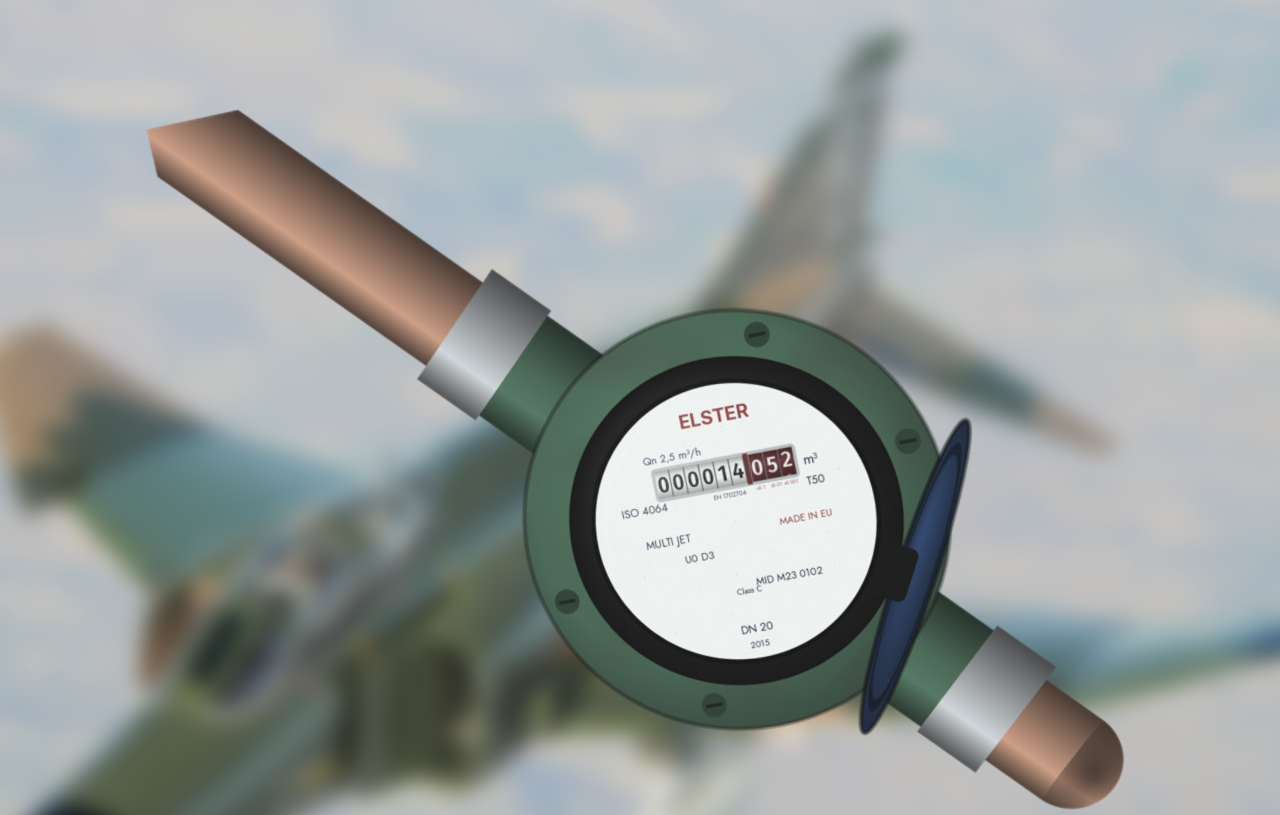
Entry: **14.052** m³
